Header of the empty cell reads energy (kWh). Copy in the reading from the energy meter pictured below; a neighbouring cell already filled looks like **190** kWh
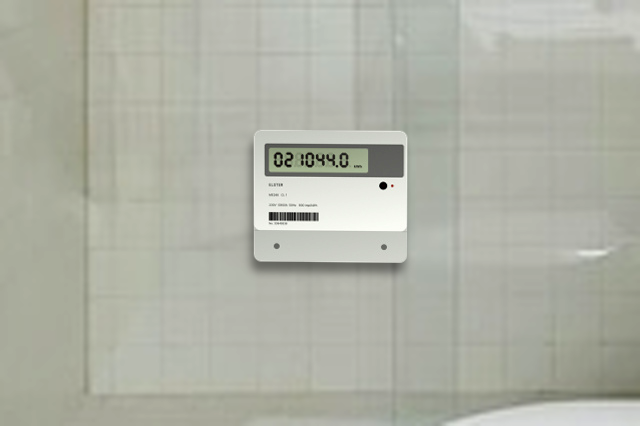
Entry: **21044.0** kWh
